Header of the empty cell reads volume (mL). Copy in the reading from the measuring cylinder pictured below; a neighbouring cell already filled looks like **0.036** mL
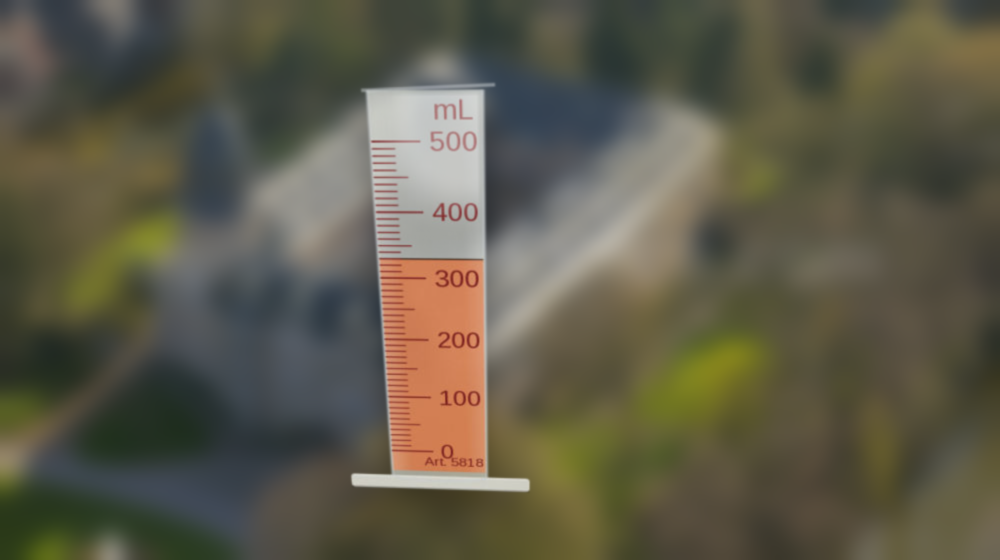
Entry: **330** mL
